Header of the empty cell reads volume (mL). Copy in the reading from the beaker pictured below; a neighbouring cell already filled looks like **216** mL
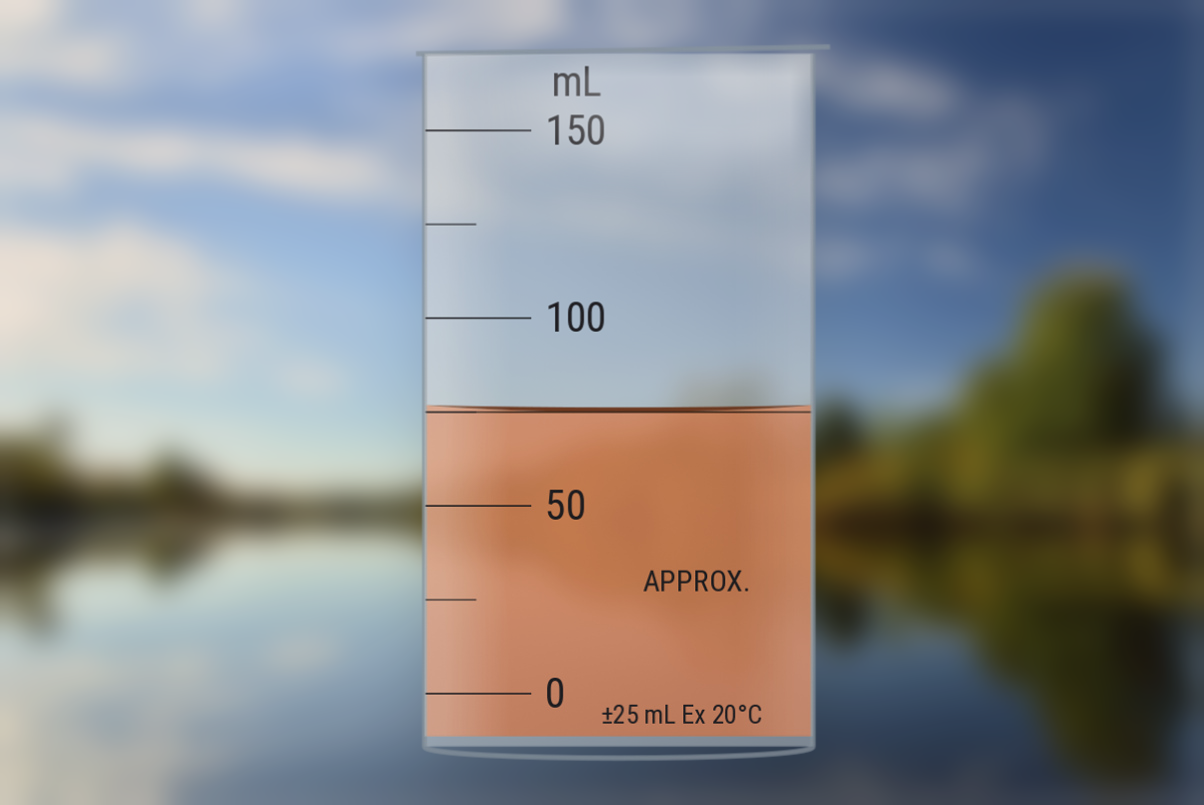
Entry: **75** mL
